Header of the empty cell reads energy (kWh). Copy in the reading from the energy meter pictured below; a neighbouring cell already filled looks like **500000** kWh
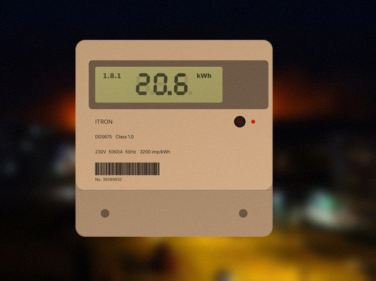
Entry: **20.6** kWh
